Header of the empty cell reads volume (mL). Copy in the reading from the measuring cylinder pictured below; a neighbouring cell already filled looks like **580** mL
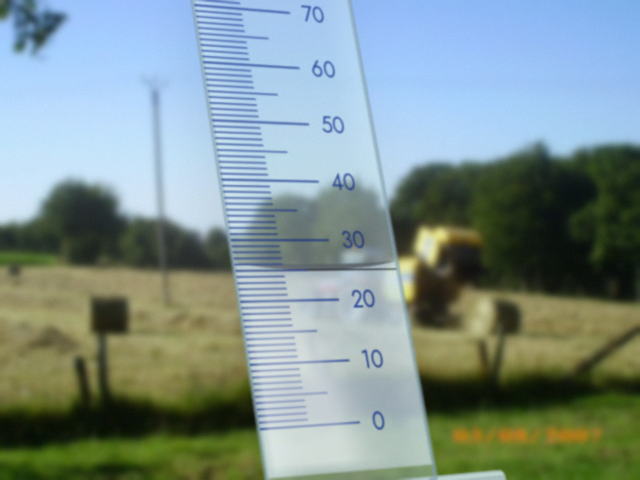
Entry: **25** mL
